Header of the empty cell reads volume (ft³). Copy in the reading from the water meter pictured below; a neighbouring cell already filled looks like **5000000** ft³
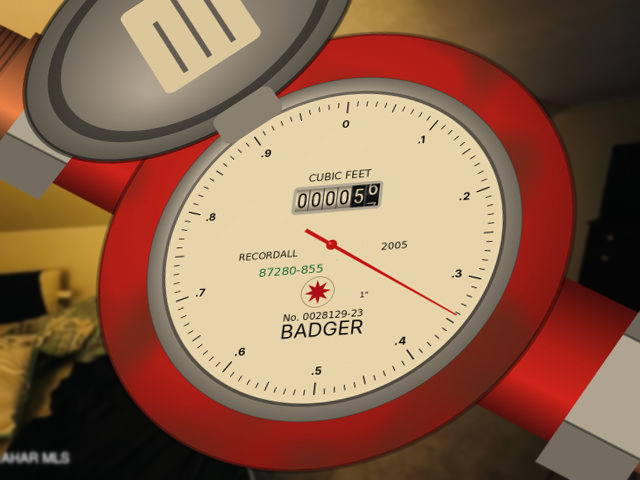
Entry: **56.34** ft³
